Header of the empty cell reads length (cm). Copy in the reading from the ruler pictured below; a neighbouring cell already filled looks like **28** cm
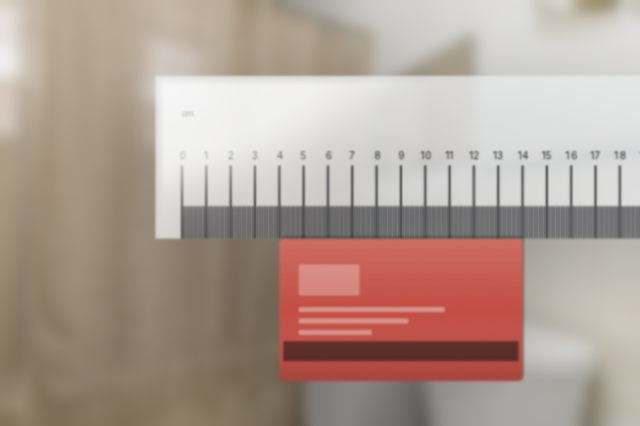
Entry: **10** cm
